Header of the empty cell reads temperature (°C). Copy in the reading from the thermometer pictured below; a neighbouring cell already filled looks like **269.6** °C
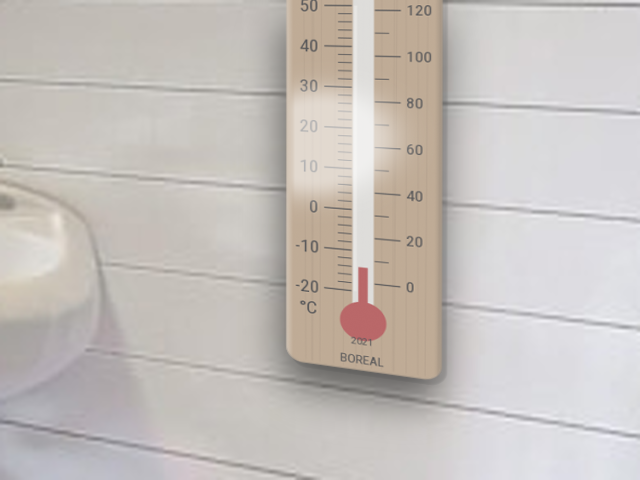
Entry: **-14** °C
